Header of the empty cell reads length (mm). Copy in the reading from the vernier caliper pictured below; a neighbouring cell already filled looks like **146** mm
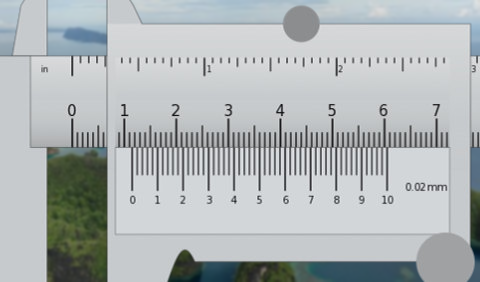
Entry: **11.5** mm
